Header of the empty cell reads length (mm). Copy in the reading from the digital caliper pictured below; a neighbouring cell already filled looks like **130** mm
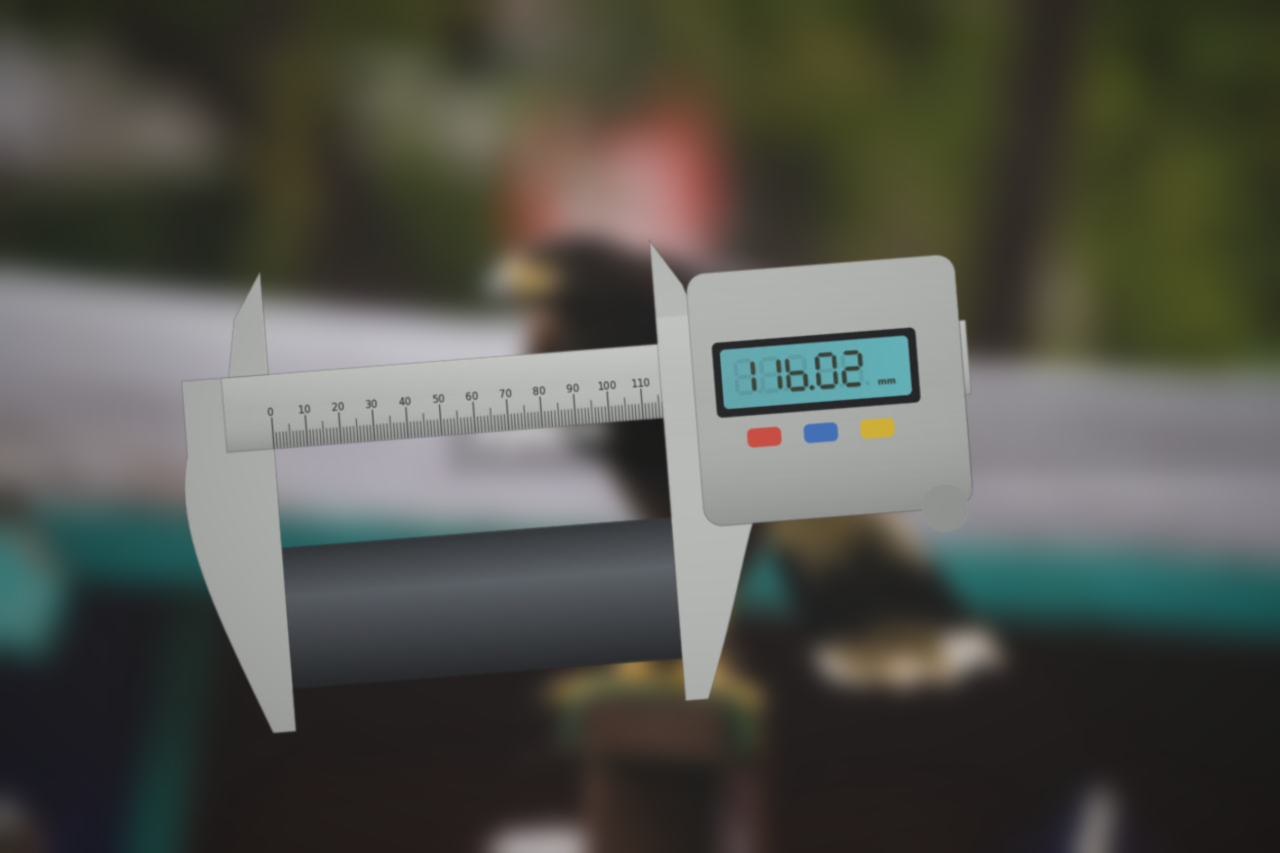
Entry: **116.02** mm
